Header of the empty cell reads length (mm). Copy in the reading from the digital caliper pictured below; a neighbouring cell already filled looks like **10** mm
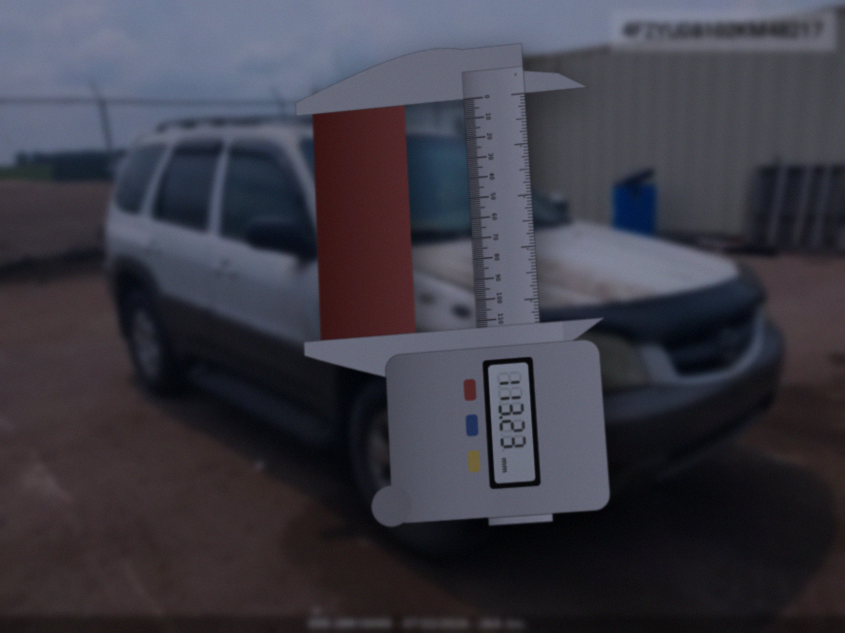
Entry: **113.23** mm
